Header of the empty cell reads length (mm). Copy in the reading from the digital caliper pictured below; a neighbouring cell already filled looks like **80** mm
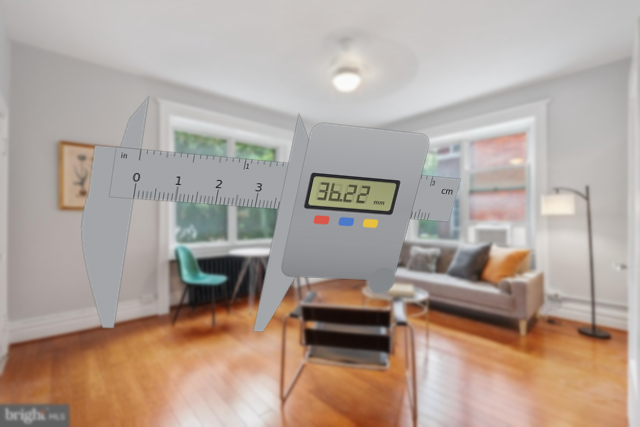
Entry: **36.22** mm
